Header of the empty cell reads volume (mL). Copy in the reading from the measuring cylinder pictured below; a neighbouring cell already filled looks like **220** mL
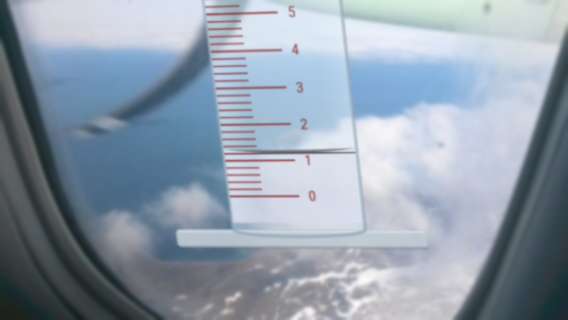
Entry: **1.2** mL
